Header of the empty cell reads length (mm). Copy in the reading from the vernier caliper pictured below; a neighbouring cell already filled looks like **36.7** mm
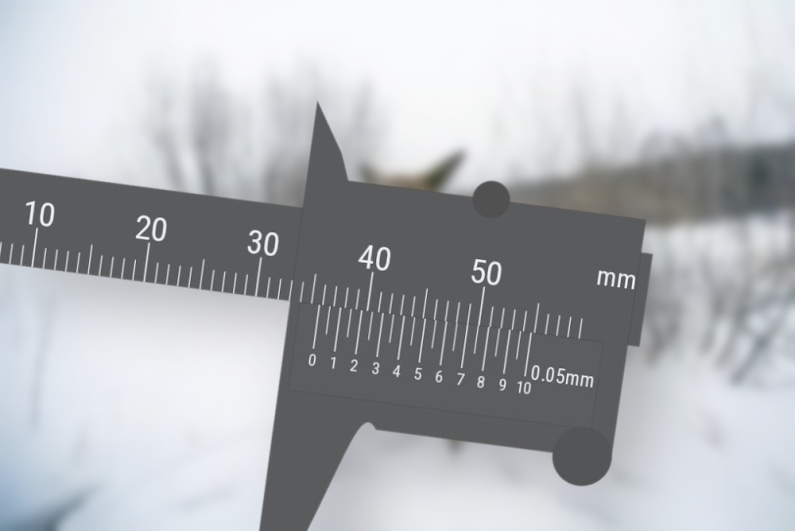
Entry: **35.7** mm
